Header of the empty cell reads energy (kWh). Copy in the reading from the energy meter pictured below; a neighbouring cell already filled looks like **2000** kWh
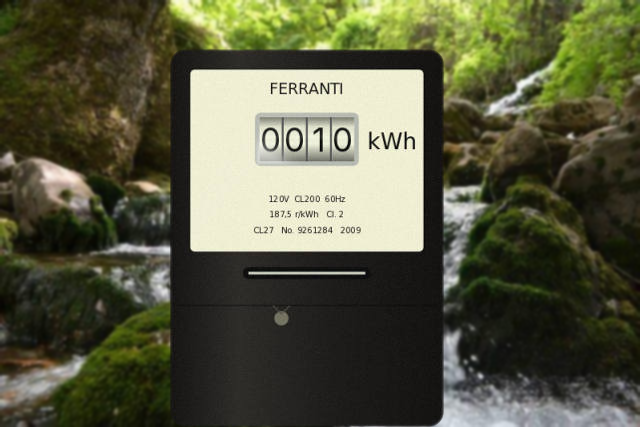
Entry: **10** kWh
